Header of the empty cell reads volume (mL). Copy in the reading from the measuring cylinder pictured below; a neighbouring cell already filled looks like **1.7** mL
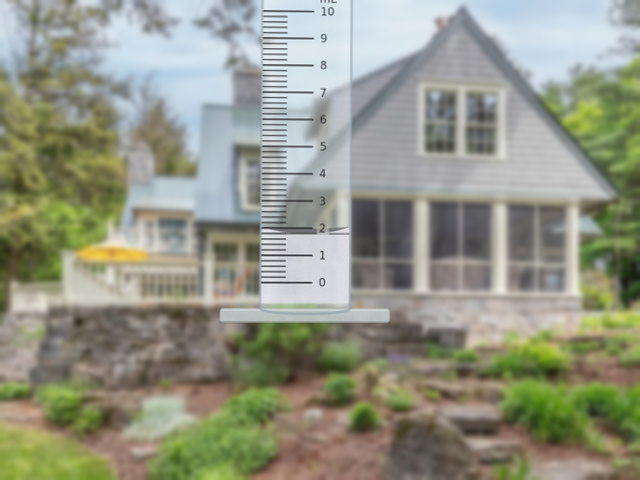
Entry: **1.8** mL
